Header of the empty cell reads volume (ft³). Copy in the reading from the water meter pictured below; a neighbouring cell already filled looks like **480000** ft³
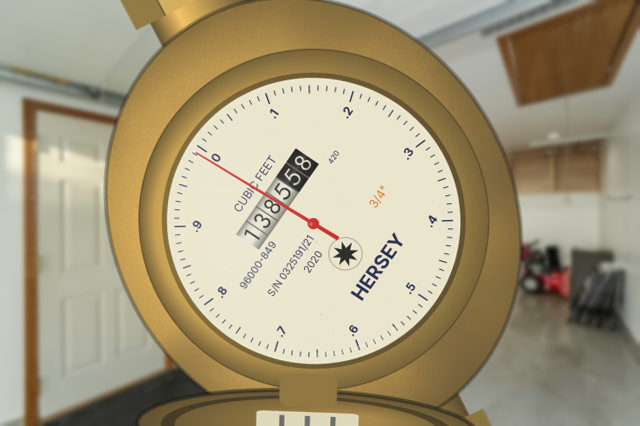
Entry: **138557.99** ft³
